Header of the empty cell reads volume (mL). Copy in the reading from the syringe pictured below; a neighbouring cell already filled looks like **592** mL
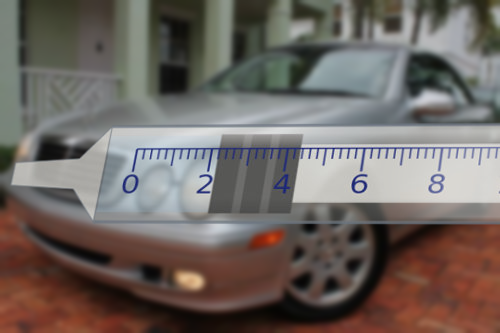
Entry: **2.2** mL
